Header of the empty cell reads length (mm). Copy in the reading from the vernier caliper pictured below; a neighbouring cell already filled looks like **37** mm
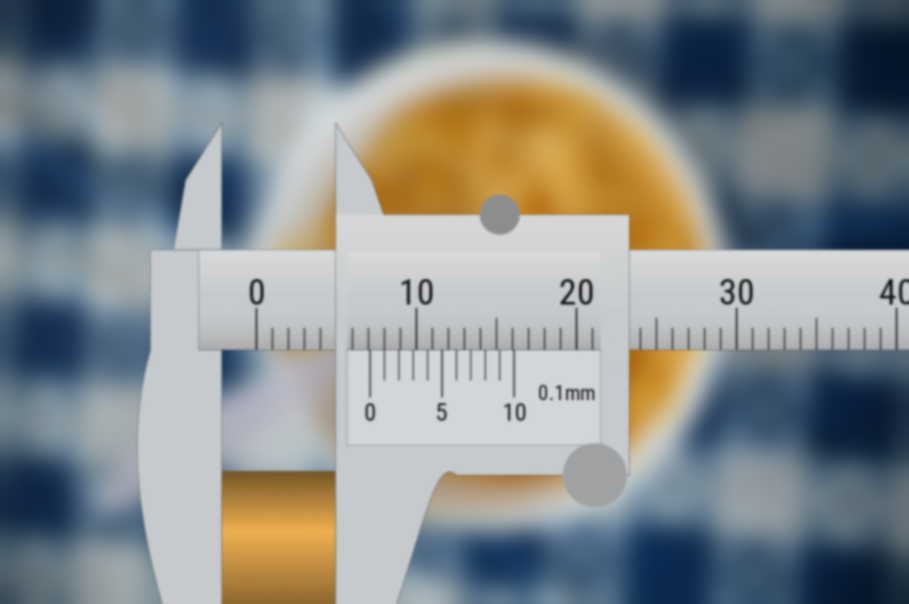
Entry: **7.1** mm
